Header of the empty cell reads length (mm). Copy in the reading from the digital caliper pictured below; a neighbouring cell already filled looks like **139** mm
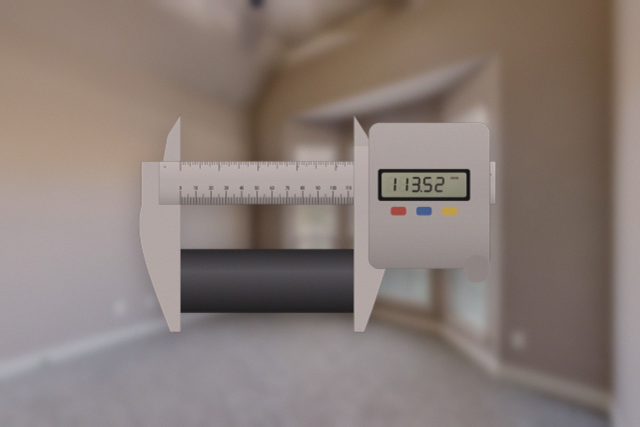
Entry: **113.52** mm
